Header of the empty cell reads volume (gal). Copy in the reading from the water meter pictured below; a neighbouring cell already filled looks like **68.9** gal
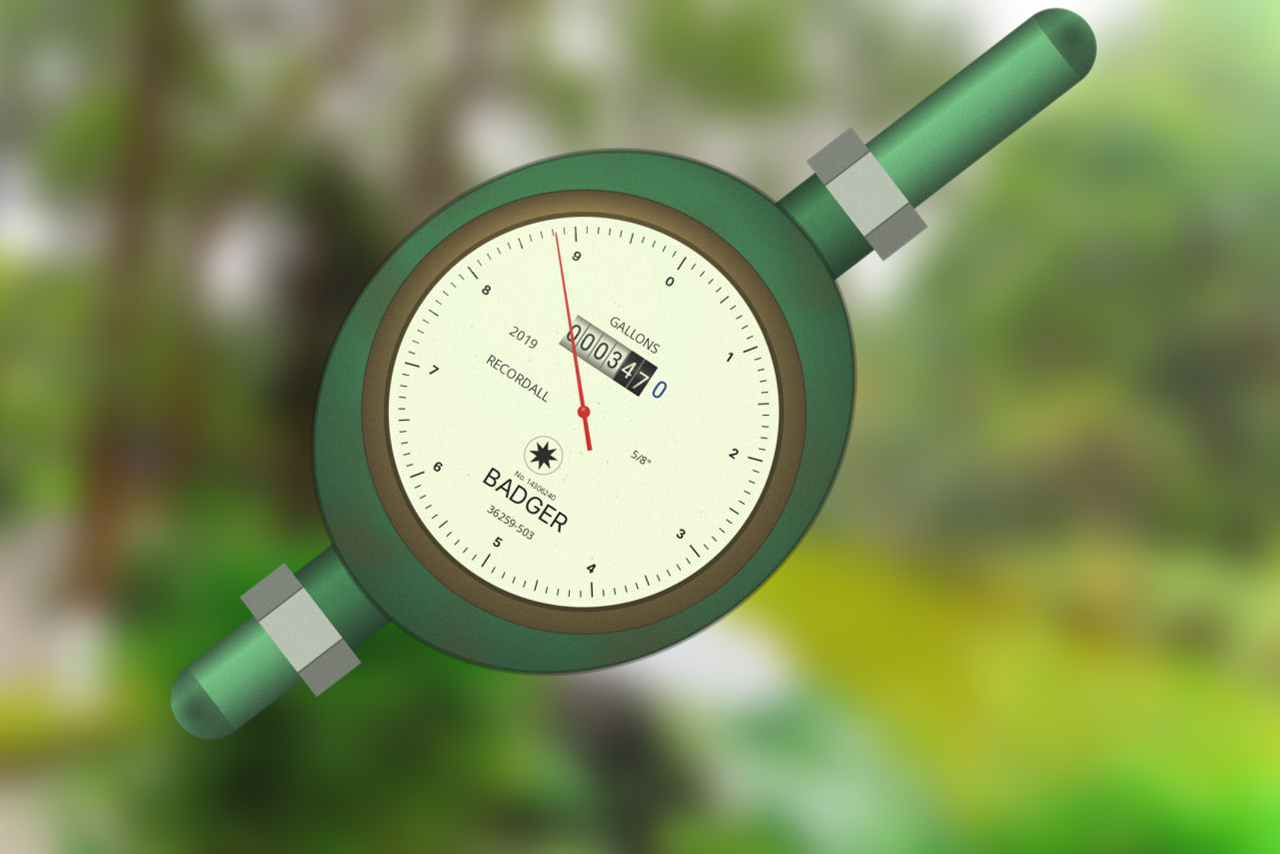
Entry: **3468.8** gal
